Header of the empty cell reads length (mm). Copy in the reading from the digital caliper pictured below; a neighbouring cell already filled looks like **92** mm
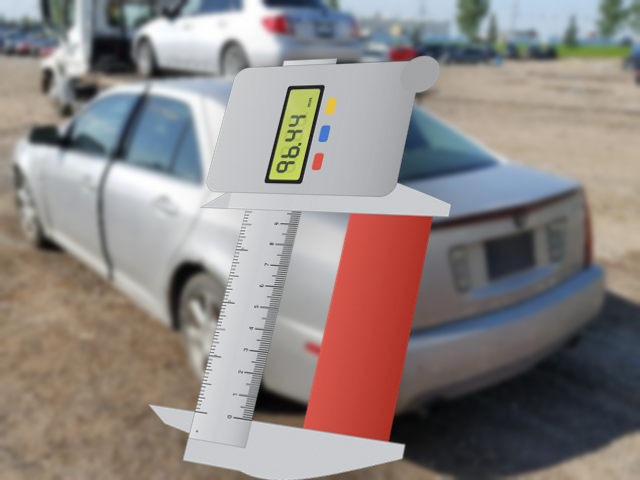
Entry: **96.44** mm
